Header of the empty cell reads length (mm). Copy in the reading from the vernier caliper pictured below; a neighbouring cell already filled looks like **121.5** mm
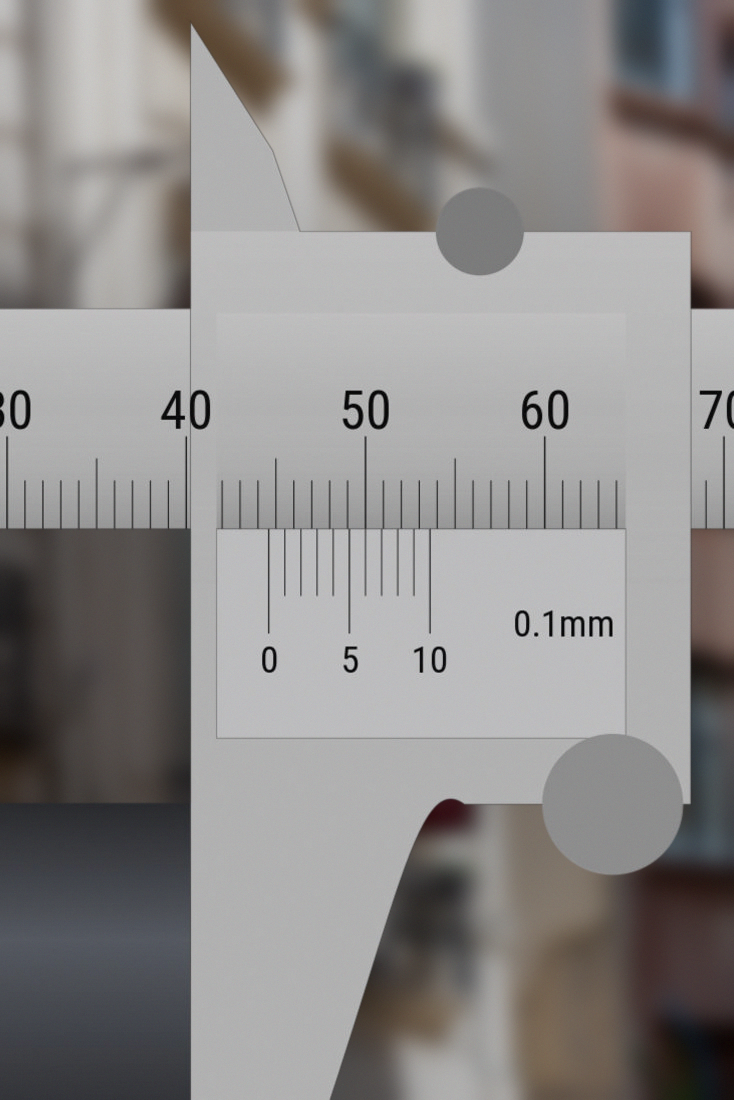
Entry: **44.6** mm
